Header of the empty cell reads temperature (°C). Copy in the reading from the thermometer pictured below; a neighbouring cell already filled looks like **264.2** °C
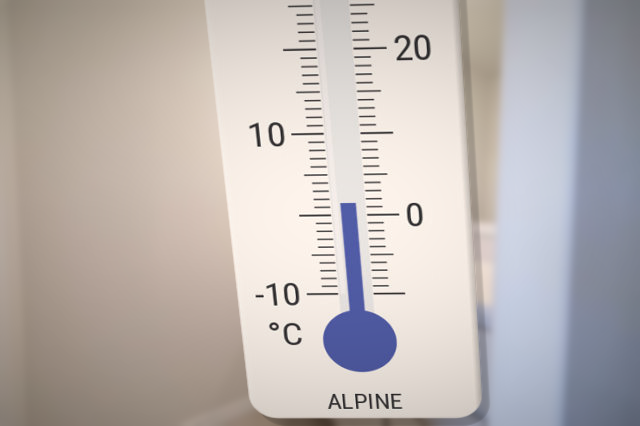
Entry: **1.5** °C
